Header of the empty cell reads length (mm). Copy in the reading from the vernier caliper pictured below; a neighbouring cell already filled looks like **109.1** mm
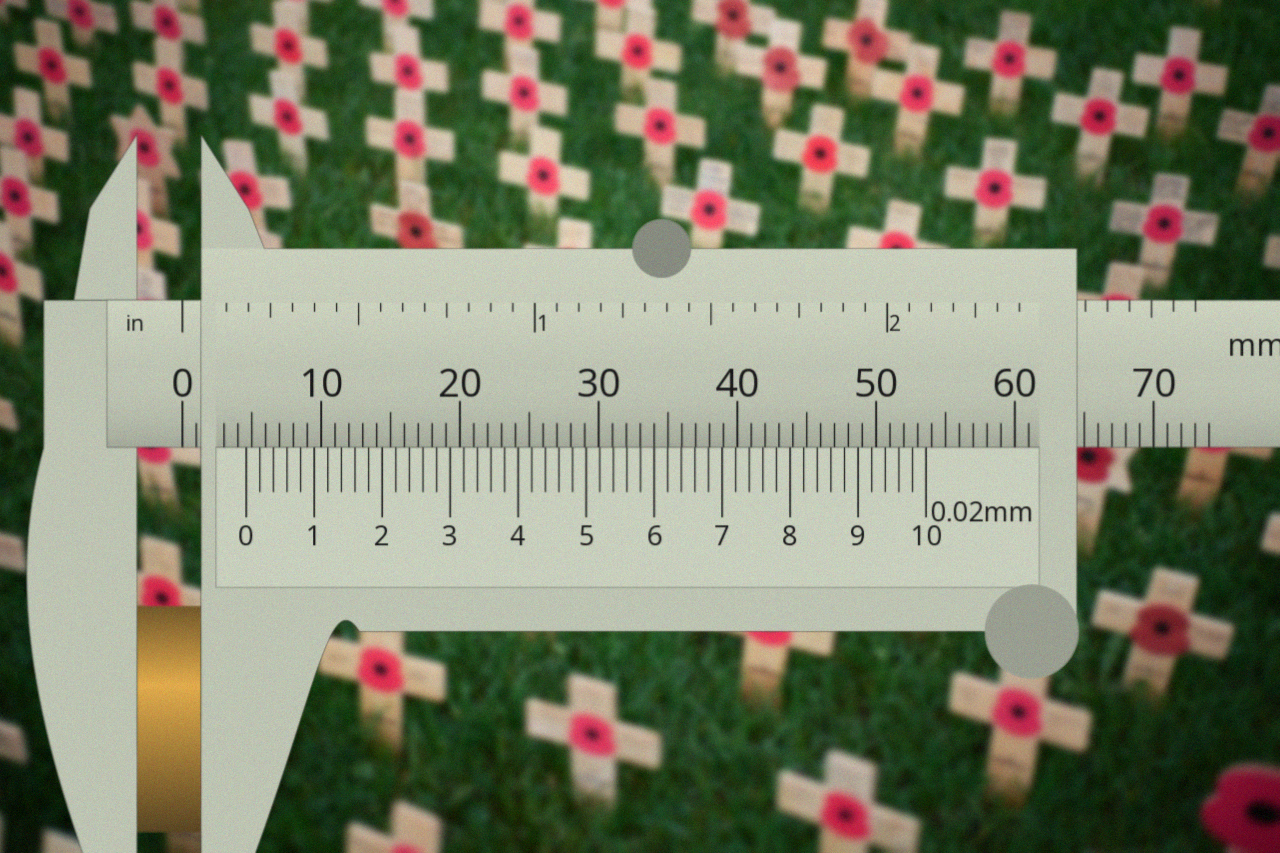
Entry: **4.6** mm
